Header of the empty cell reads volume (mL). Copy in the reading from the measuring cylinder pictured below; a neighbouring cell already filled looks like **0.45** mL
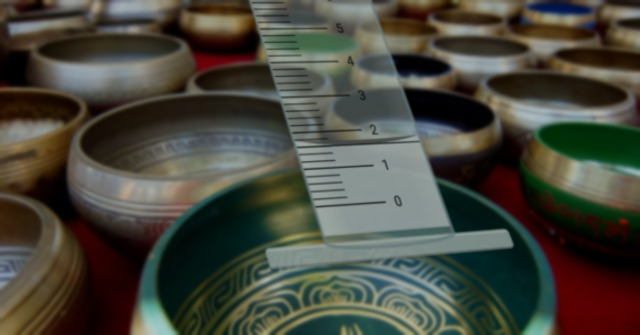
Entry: **1.6** mL
